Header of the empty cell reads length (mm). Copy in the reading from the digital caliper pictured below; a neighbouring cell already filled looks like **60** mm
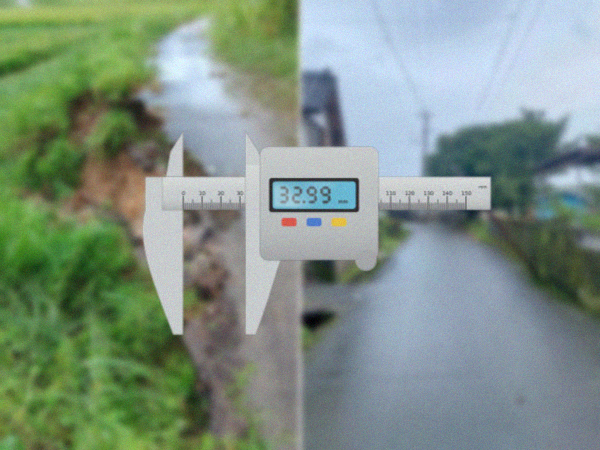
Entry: **32.99** mm
